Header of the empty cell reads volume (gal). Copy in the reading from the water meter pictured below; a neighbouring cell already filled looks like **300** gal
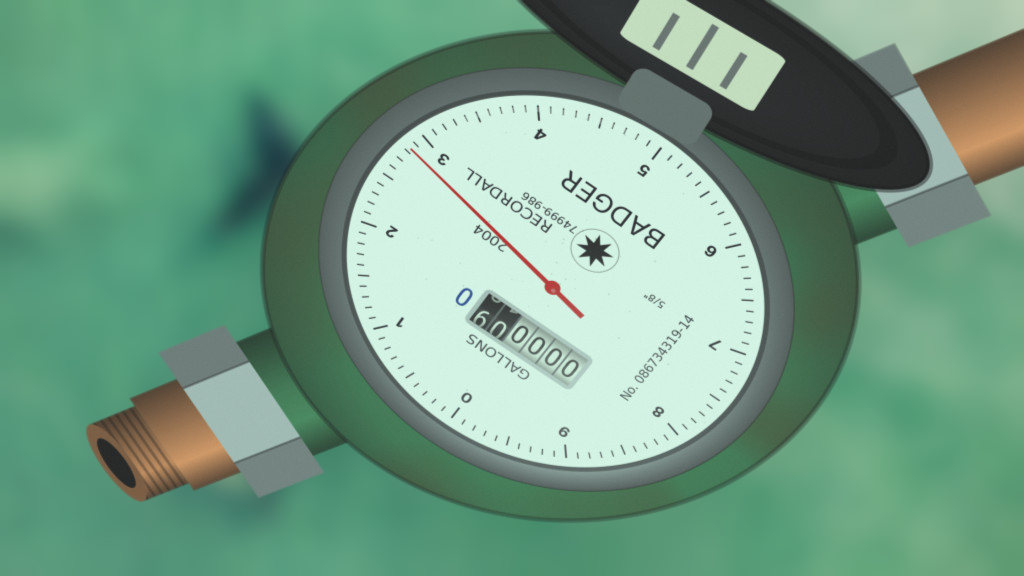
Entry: **92.8** gal
